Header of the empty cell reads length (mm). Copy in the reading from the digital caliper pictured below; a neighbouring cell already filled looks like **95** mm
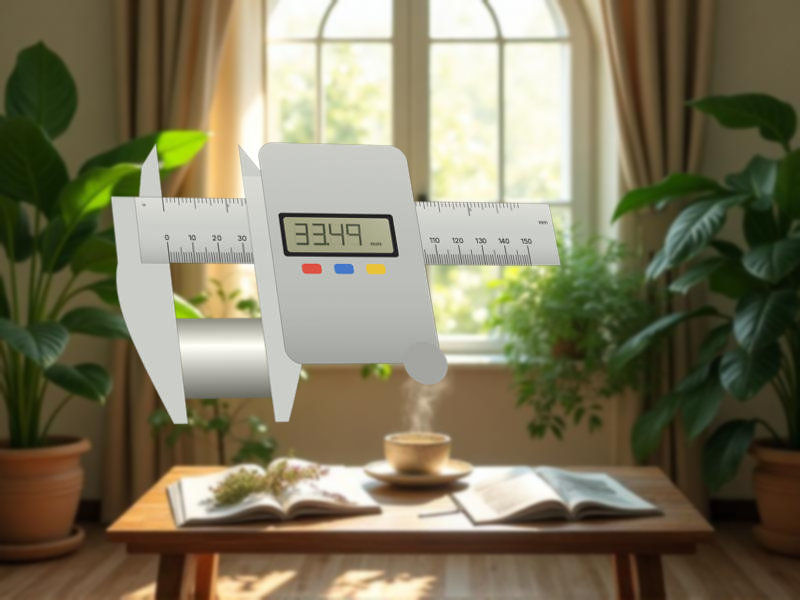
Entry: **33.49** mm
